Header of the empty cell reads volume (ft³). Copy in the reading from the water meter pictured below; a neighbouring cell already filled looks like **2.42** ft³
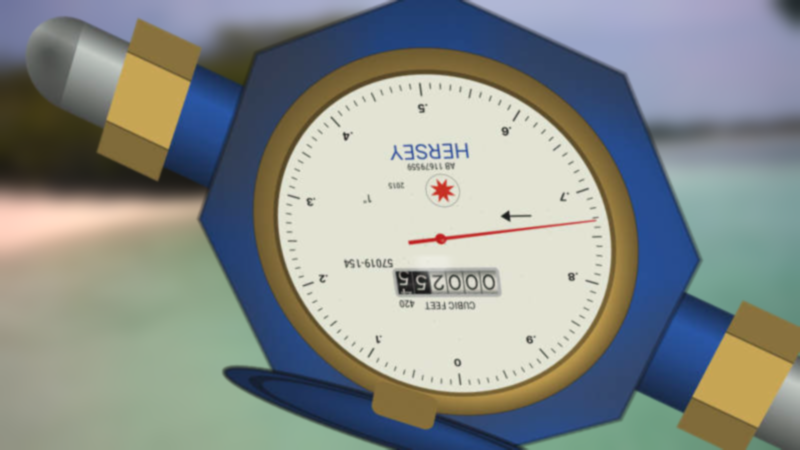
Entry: **254.73** ft³
